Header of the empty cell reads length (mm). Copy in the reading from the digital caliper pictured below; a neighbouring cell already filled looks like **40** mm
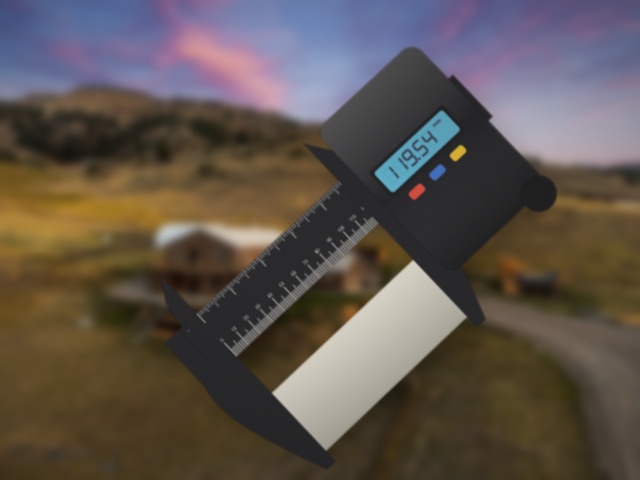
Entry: **119.54** mm
